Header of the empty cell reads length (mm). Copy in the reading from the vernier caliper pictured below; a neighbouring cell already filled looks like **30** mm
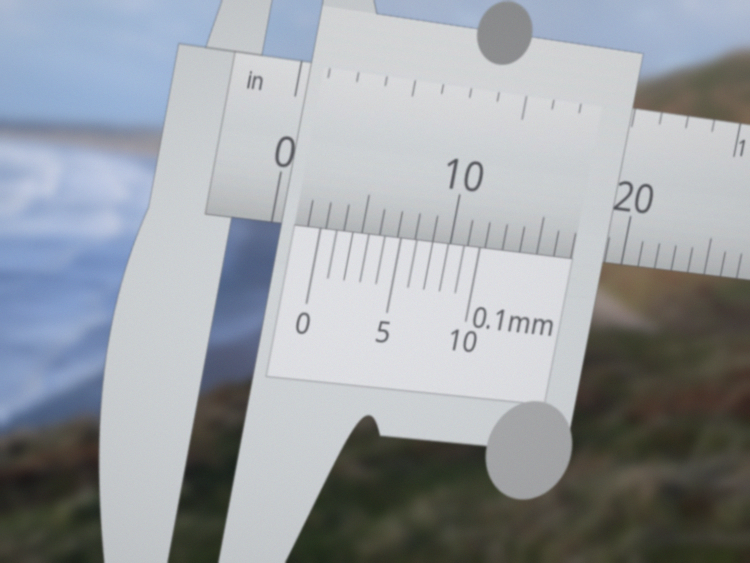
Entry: **2.7** mm
